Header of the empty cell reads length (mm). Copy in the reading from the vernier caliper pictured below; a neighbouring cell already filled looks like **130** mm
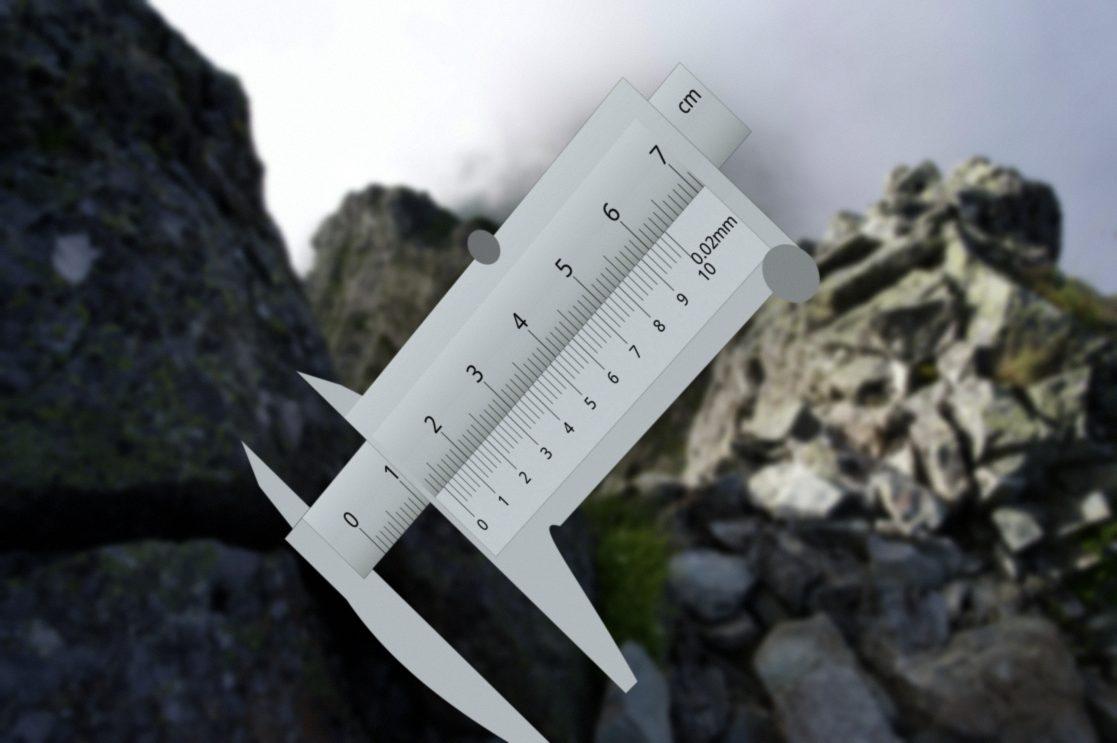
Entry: **14.2** mm
